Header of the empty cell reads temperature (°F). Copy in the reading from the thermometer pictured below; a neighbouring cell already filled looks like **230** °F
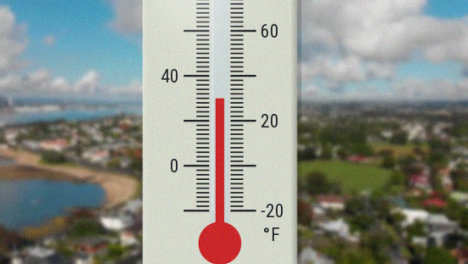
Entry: **30** °F
